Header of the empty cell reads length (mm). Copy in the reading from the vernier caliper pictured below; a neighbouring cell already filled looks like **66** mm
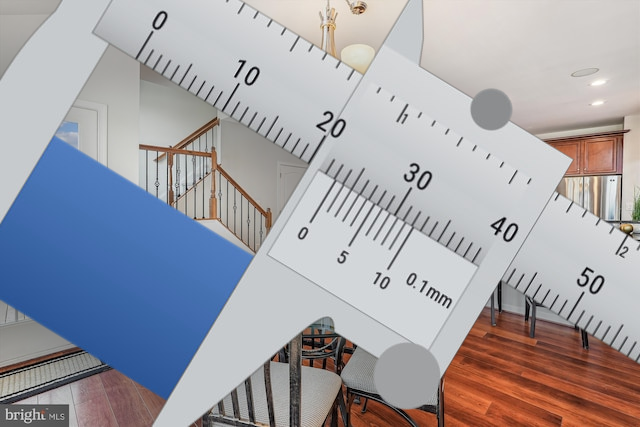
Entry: **23.2** mm
